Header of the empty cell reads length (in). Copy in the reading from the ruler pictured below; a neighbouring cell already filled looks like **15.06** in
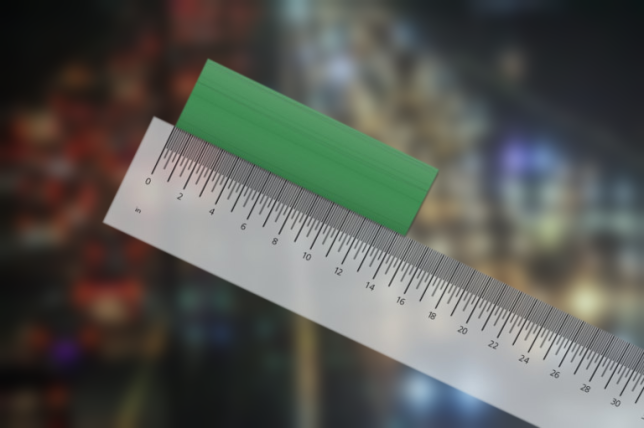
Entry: **14.5** in
